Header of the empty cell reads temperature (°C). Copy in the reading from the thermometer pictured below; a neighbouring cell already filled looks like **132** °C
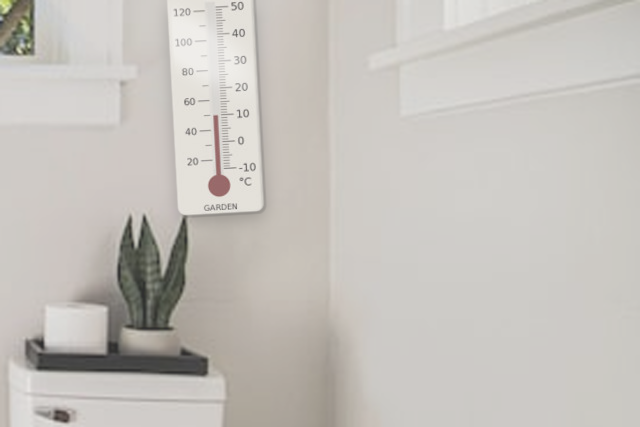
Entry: **10** °C
